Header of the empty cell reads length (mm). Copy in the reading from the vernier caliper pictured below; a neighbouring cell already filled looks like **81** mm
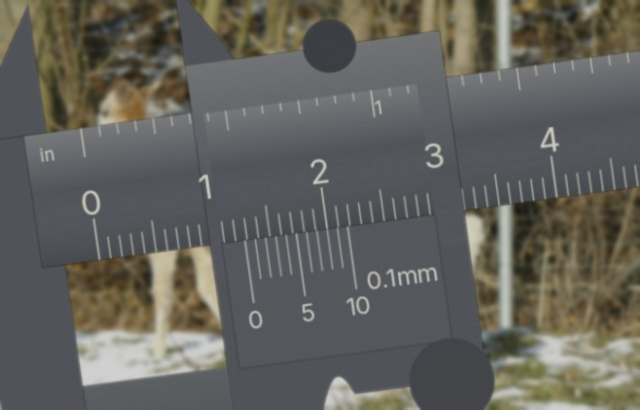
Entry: **12.8** mm
